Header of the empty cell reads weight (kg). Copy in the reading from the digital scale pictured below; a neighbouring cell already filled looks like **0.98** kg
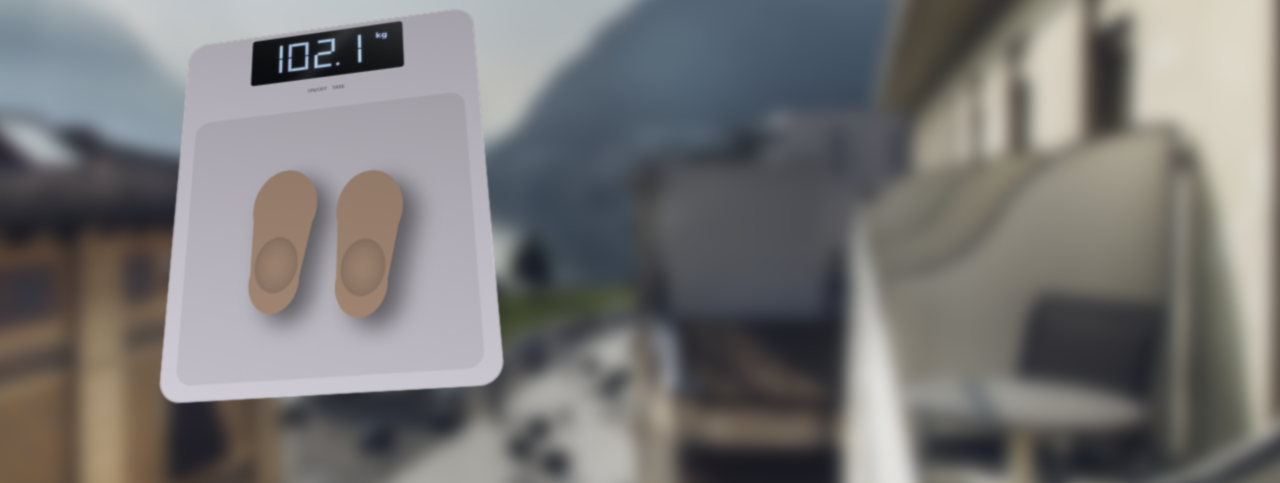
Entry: **102.1** kg
